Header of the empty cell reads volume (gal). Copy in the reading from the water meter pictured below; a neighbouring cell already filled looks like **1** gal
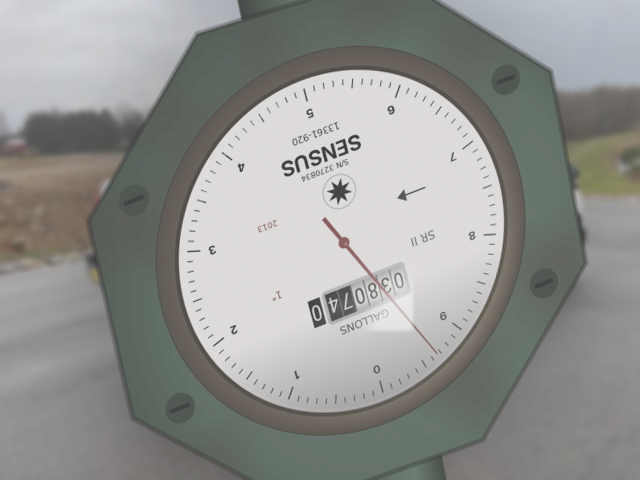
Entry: **380739.3** gal
